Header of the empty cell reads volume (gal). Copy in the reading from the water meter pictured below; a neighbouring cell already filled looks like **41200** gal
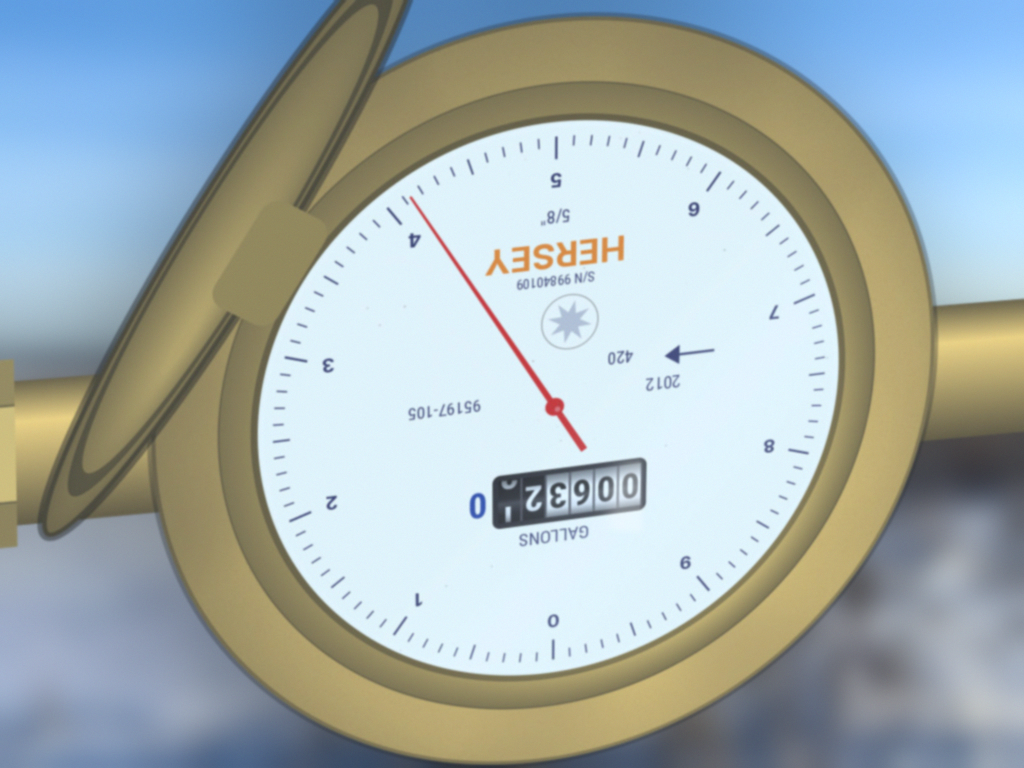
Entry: **63214.1** gal
